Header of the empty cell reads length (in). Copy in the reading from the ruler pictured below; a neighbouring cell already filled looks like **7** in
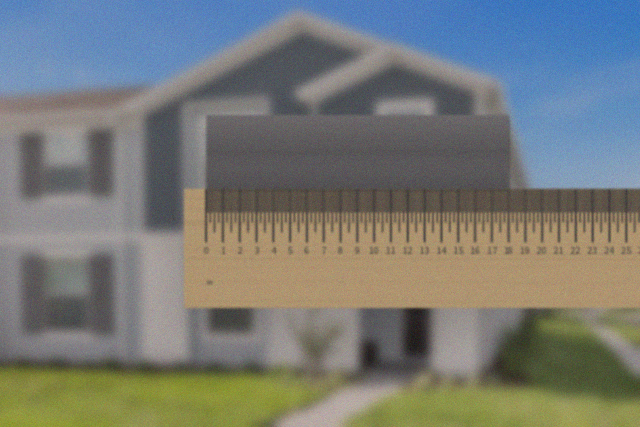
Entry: **18** in
